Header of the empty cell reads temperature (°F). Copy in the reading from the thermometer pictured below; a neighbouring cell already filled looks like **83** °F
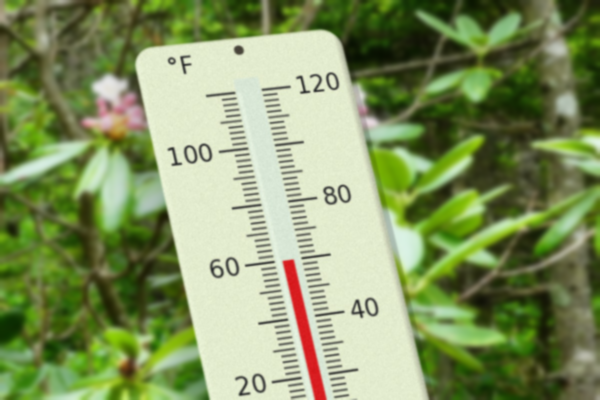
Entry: **60** °F
